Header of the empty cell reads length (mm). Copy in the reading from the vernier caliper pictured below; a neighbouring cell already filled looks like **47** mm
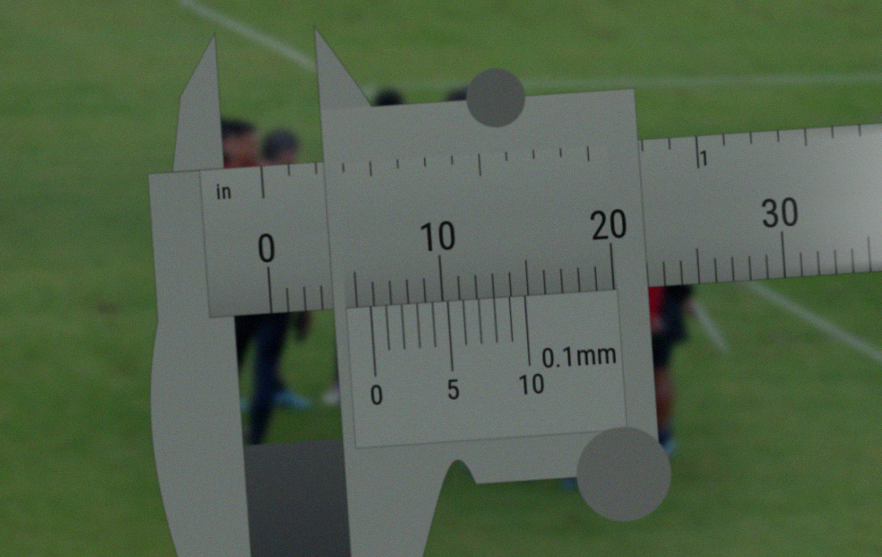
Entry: **5.8** mm
